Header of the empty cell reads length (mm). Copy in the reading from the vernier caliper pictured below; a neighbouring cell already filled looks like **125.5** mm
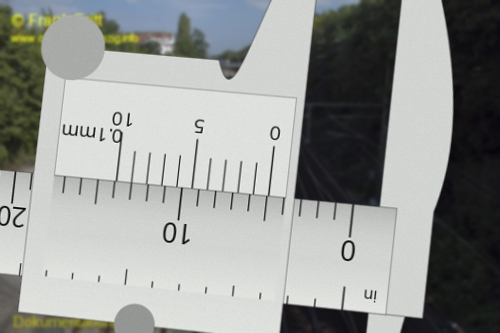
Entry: **4.9** mm
